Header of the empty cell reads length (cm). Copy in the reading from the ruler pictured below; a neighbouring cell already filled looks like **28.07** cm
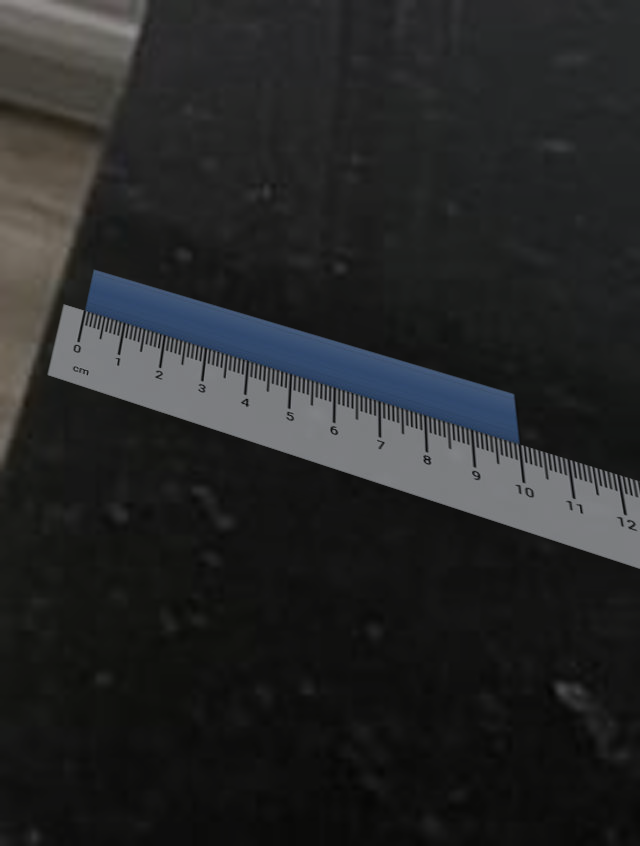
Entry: **10** cm
